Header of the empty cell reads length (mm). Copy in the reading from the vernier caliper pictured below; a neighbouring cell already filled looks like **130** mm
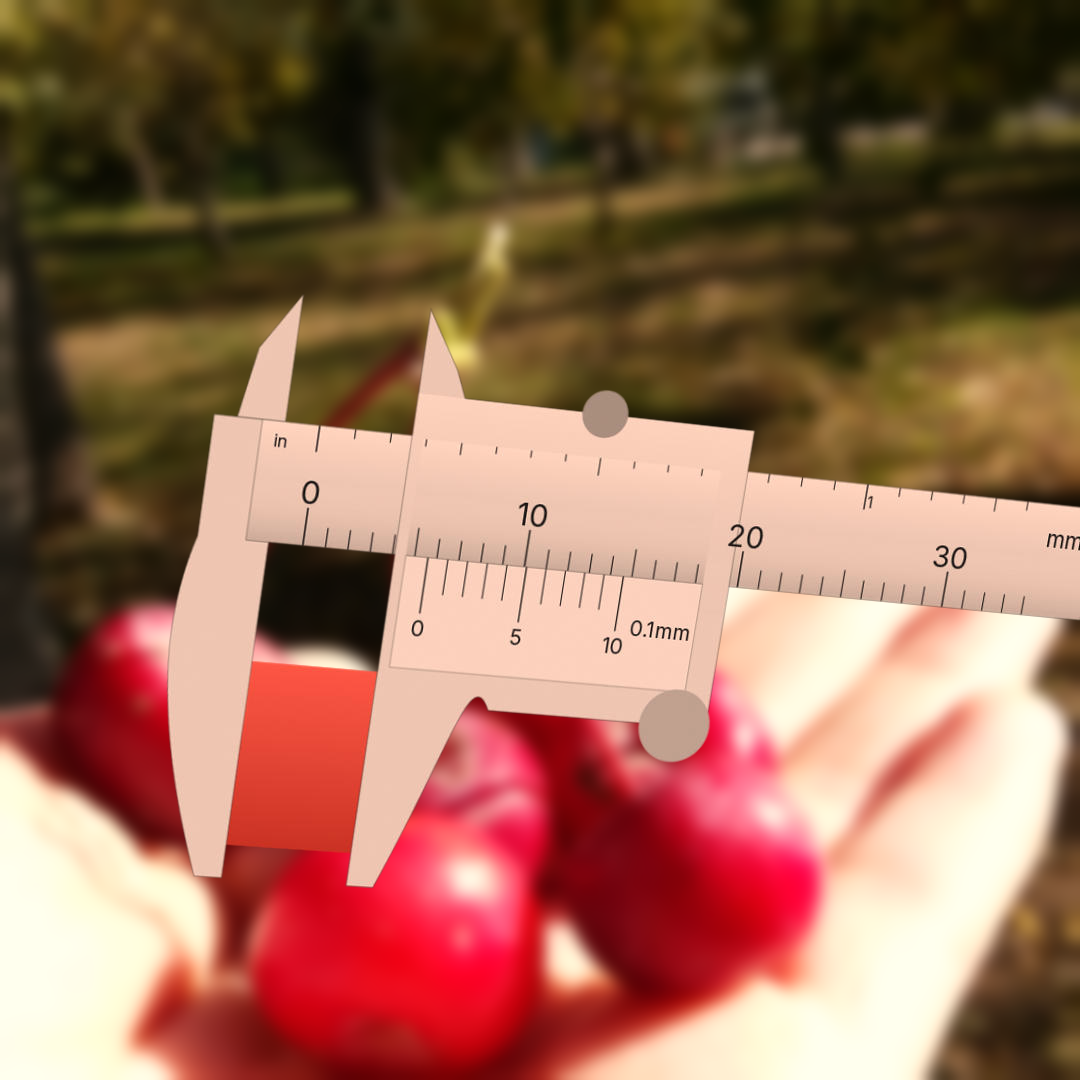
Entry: **5.6** mm
